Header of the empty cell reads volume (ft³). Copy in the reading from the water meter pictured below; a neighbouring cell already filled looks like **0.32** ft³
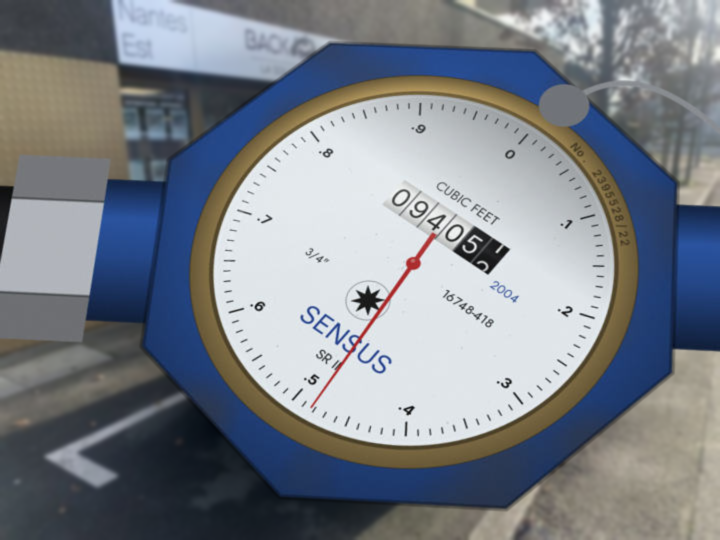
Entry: **94051.48** ft³
